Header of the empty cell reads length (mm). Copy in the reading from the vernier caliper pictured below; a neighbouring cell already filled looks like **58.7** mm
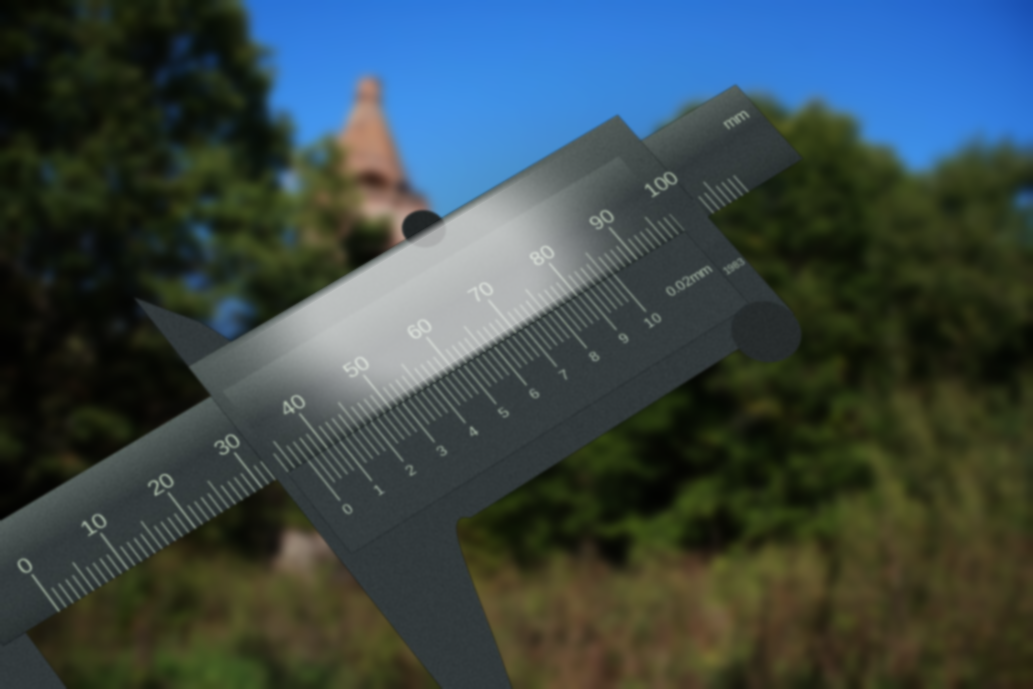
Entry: **37.0** mm
